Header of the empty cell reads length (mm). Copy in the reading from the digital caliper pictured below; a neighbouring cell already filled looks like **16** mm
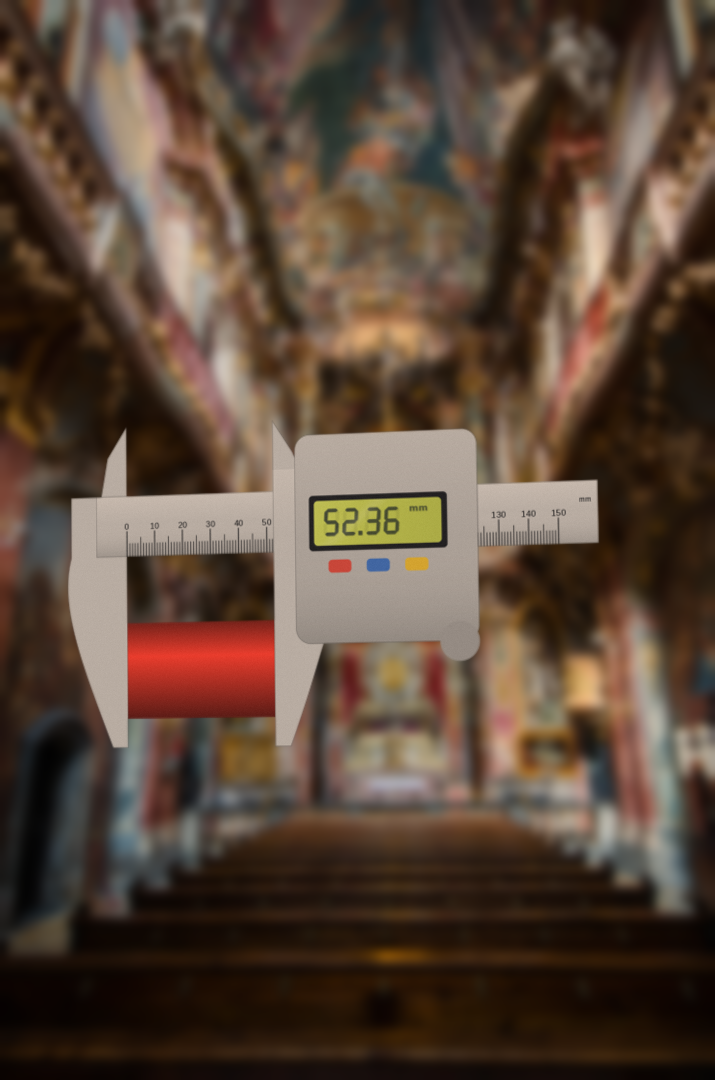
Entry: **52.36** mm
